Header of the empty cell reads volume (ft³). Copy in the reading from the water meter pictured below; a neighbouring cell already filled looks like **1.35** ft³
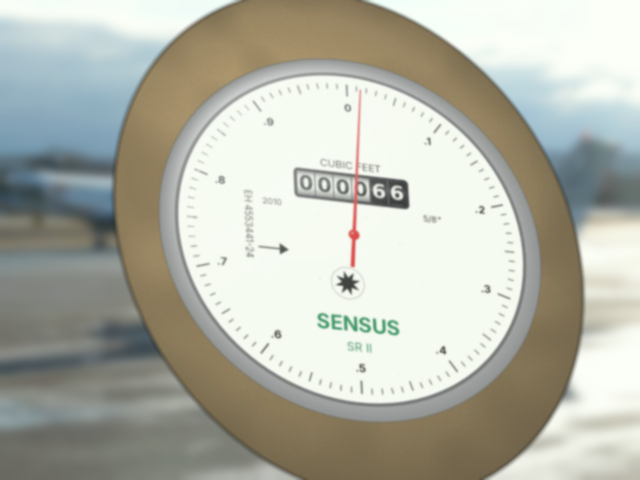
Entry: **66.01** ft³
